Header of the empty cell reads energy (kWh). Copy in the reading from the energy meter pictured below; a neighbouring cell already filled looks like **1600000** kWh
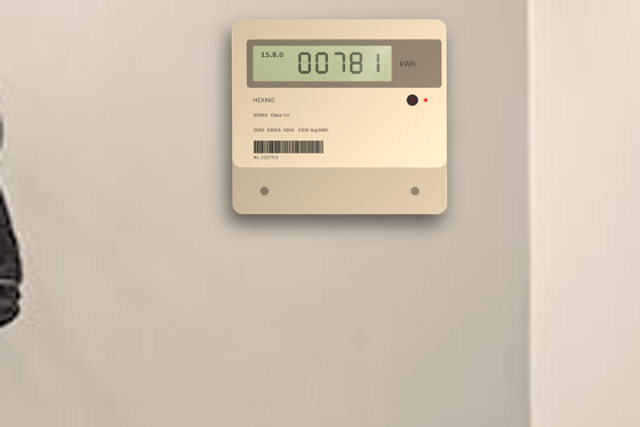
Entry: **781** kWh
